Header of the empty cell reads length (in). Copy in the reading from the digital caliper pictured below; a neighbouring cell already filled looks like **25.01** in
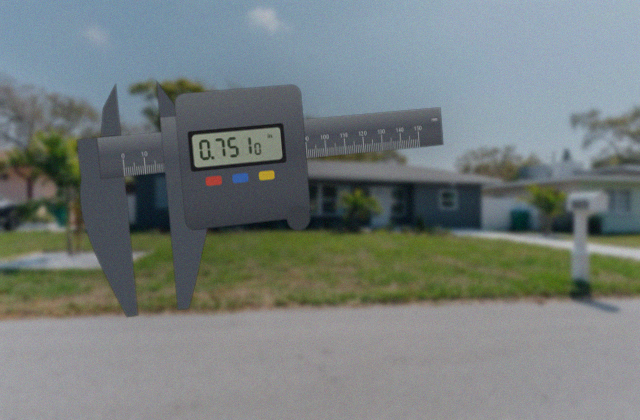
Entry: **0.7510** in
